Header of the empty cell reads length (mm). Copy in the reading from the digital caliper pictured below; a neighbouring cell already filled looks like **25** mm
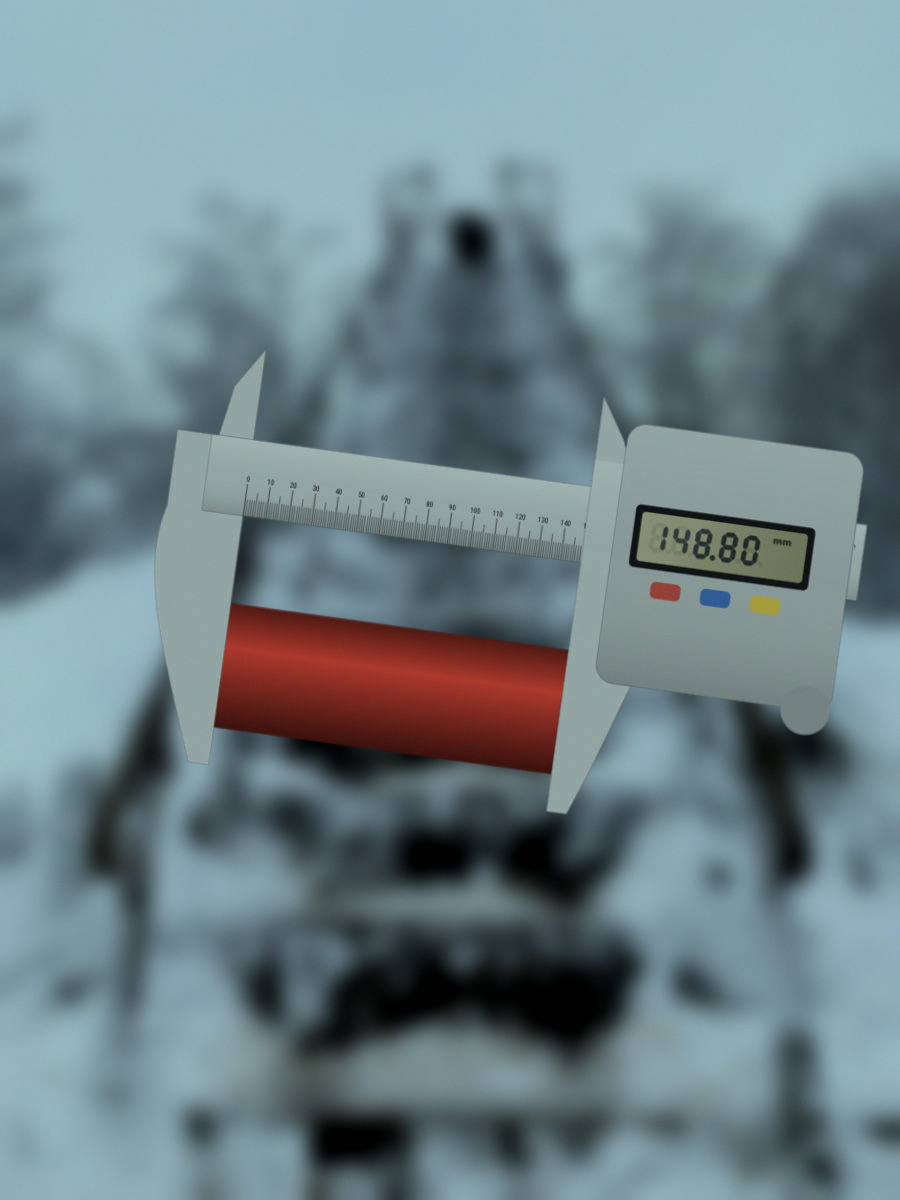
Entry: **148.80** mm
